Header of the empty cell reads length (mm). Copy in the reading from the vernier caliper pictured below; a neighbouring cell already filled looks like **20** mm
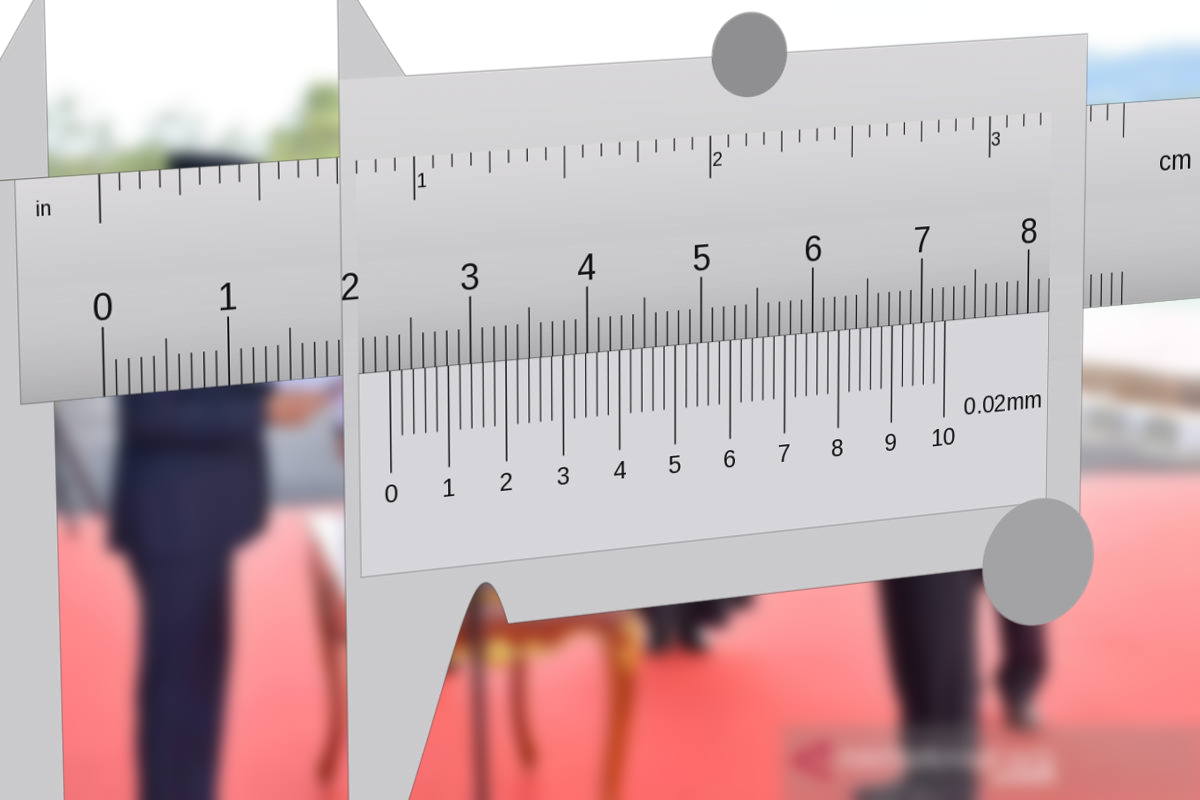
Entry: **23.2** mm
